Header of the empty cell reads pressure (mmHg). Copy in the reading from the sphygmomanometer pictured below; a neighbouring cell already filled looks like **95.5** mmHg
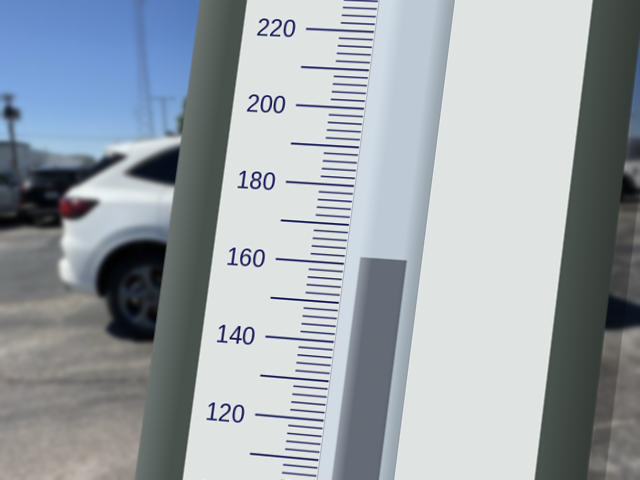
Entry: **162** mmHg
